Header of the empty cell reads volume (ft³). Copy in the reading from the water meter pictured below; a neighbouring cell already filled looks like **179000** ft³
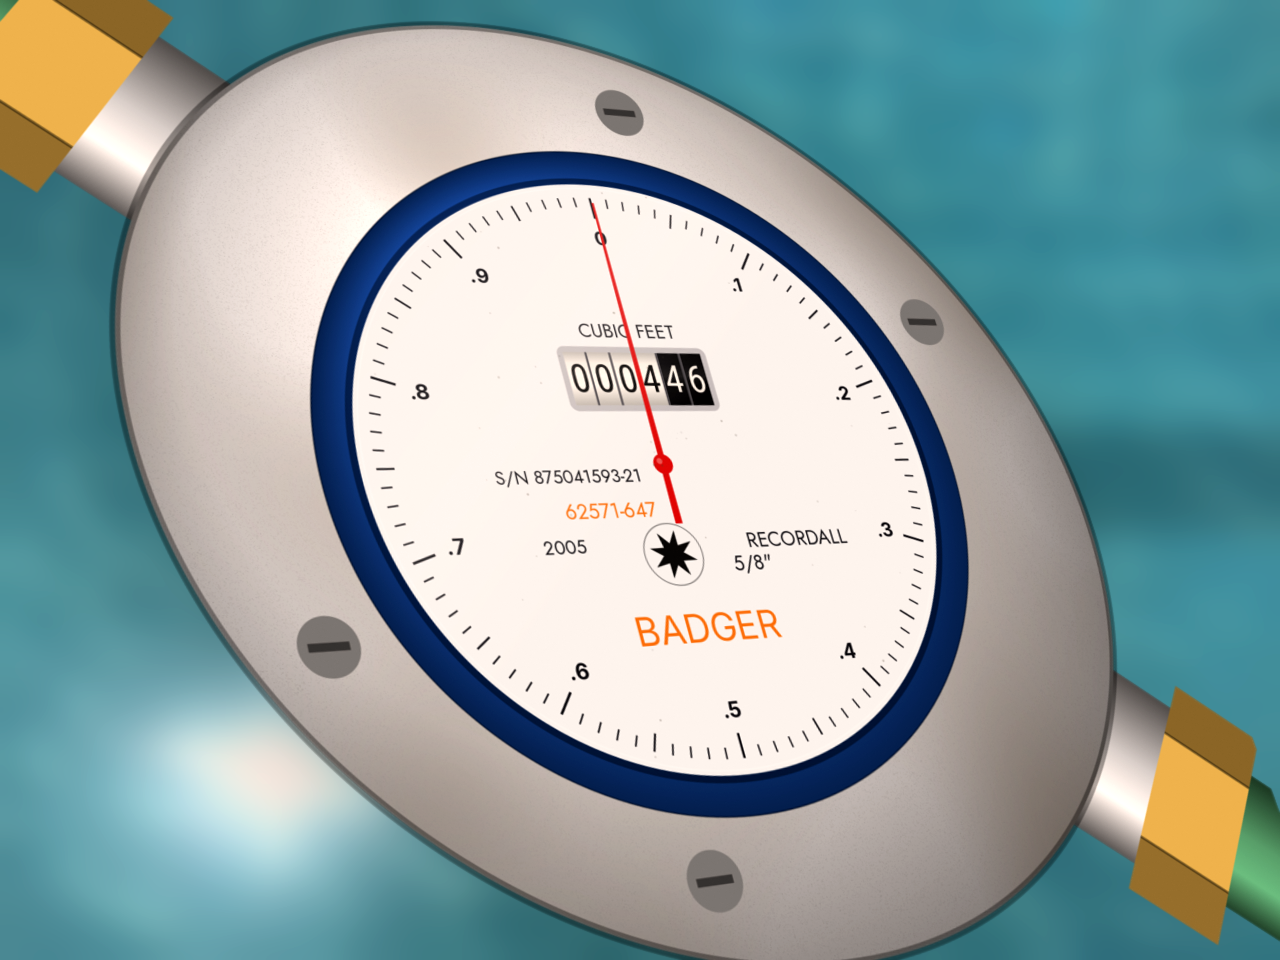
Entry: **446.00** ft³
